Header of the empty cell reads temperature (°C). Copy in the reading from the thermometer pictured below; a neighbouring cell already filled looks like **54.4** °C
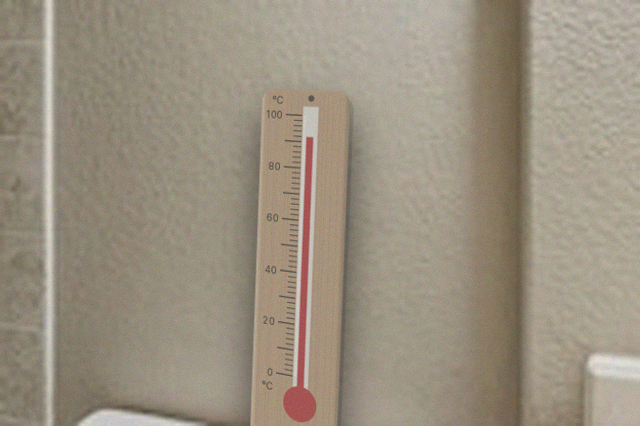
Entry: **92** °C
